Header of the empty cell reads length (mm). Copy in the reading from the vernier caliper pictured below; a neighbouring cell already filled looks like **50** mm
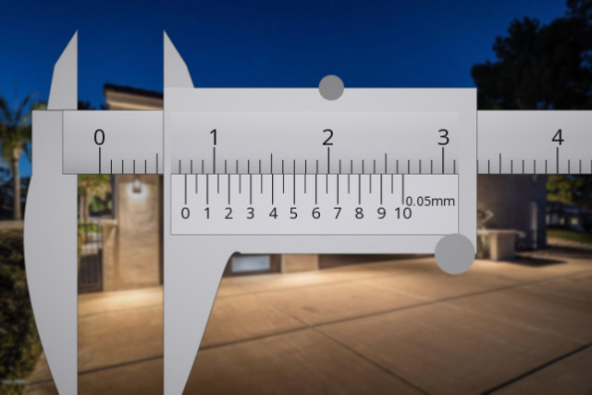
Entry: **7.5** mm
